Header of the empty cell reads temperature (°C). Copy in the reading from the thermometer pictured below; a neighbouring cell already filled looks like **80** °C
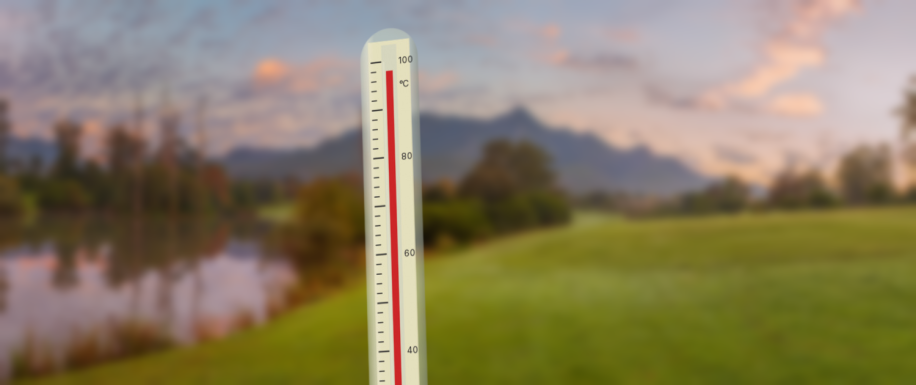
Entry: **98** °C
